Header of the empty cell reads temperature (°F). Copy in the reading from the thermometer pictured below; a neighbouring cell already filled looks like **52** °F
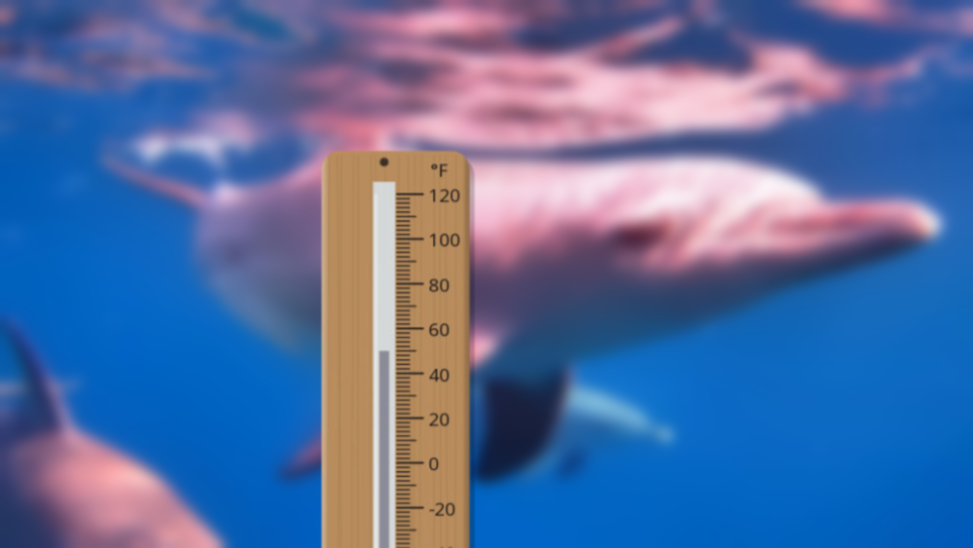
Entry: **50** °F
